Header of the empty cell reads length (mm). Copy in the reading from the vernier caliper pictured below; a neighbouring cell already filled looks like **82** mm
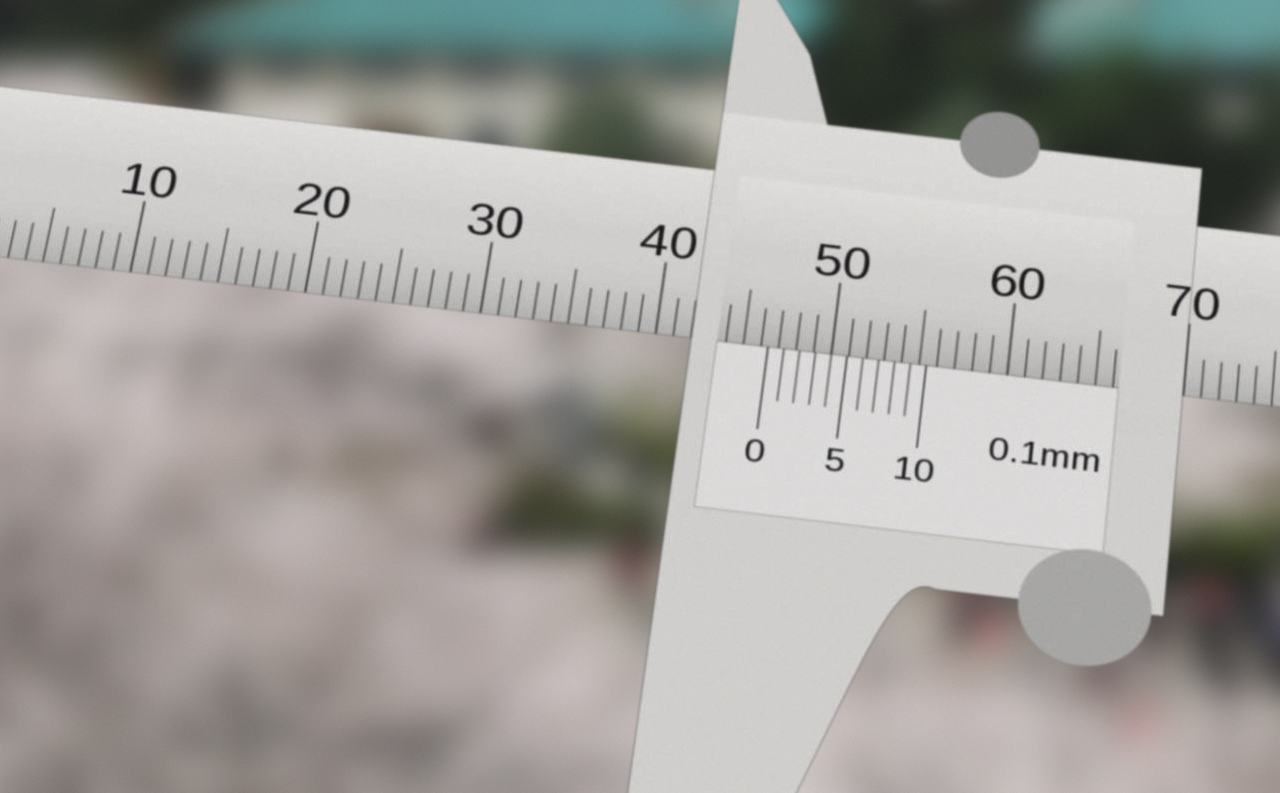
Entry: **46.4** mm
